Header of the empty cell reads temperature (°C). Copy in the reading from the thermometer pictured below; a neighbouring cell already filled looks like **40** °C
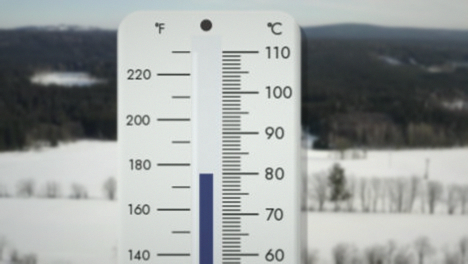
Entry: **80** °C
